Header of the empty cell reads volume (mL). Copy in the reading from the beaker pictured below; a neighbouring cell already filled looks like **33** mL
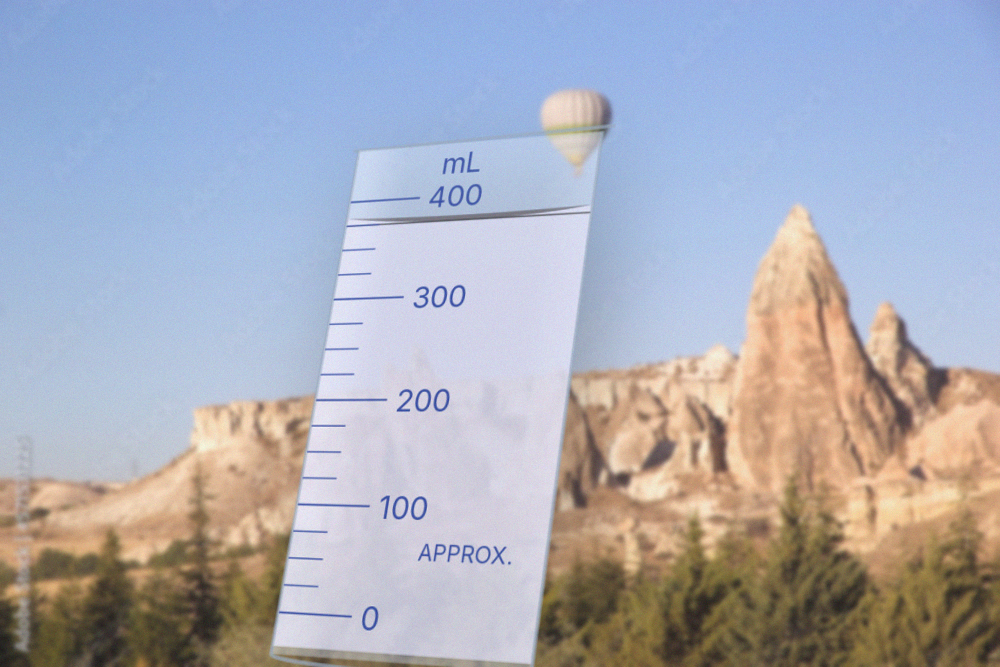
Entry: **375** mL
